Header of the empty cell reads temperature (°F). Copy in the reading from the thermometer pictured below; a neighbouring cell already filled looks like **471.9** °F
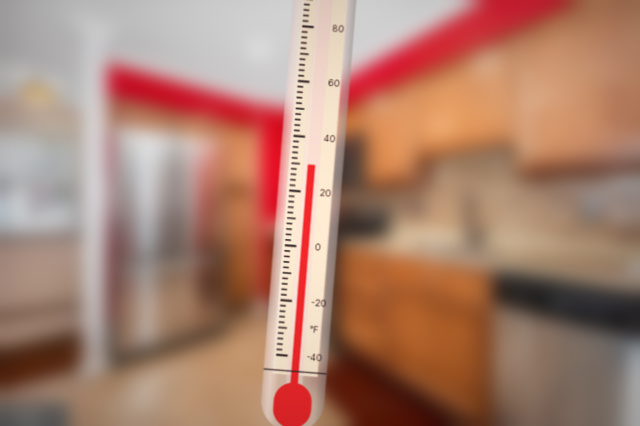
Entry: **30** °F
